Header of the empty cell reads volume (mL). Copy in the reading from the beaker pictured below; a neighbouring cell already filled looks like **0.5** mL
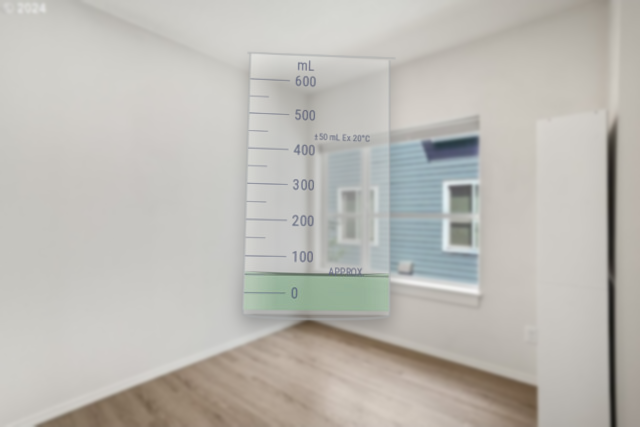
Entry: **50** mL
